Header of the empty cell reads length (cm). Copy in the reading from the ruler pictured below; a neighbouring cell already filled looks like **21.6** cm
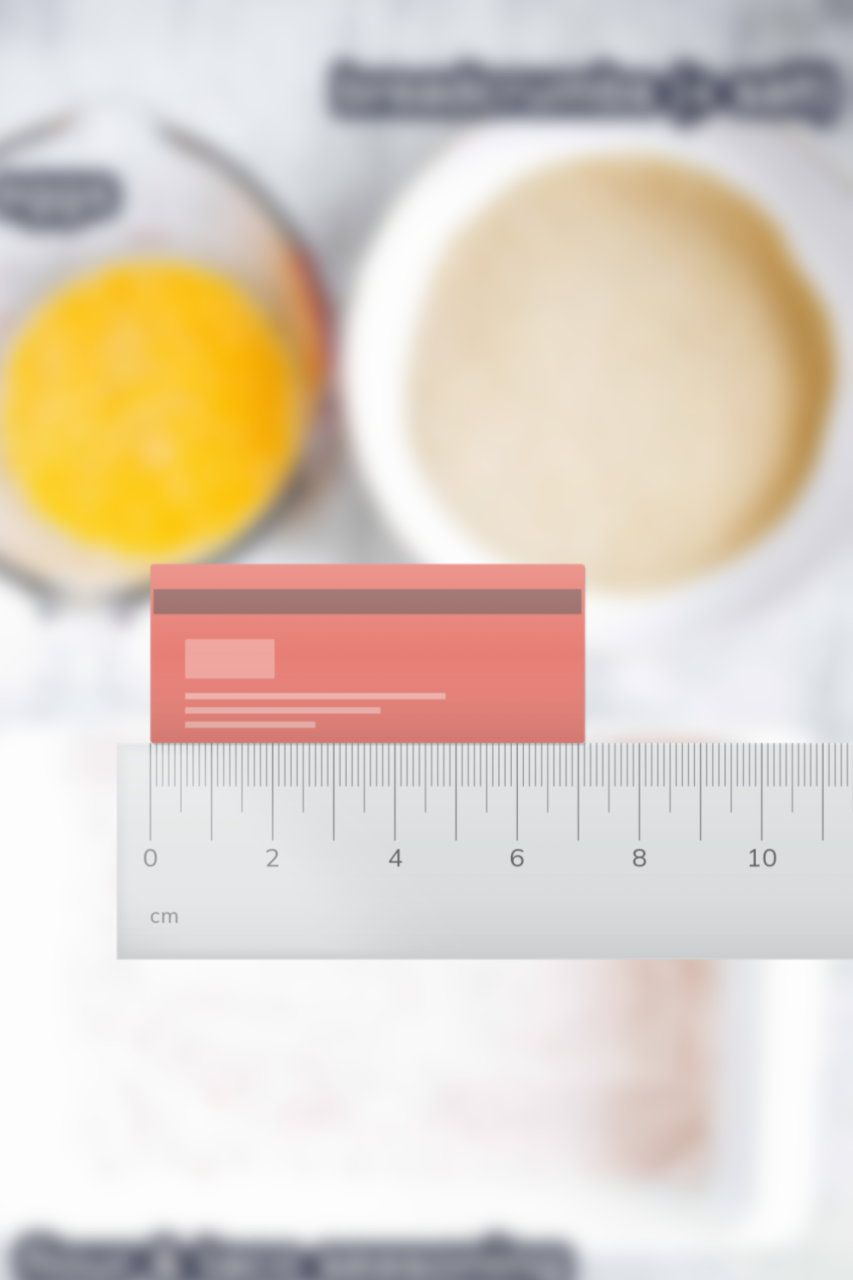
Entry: **7.1** cm
